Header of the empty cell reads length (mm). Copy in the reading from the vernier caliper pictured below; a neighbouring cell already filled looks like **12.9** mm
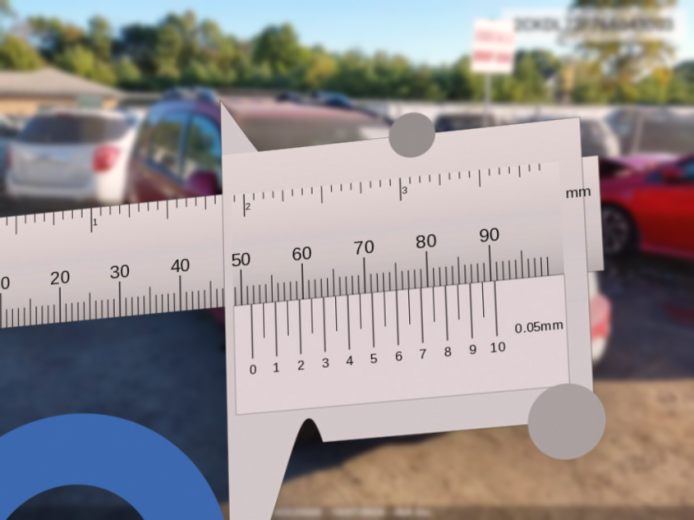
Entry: **51.6** mm
